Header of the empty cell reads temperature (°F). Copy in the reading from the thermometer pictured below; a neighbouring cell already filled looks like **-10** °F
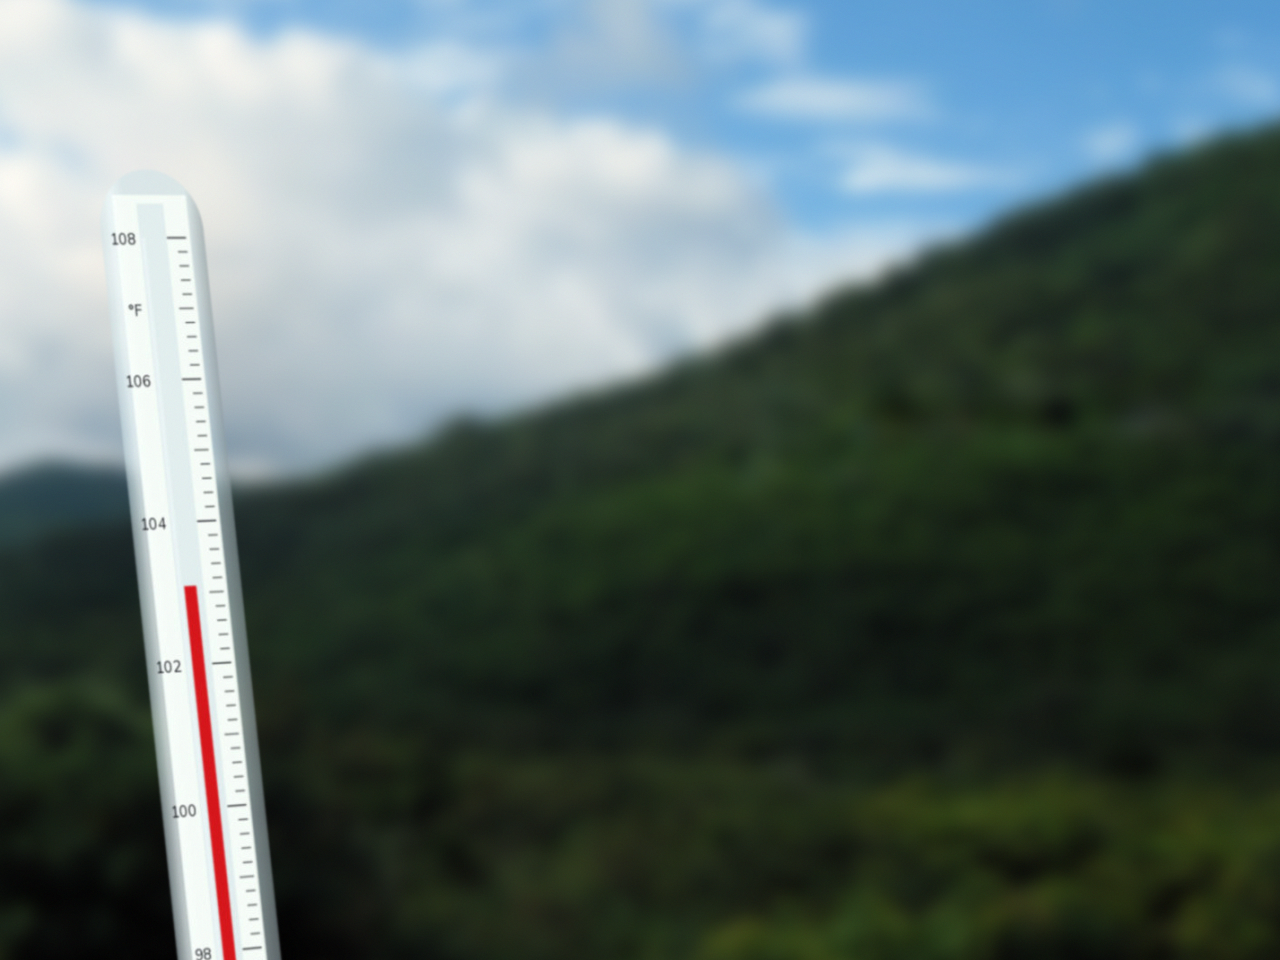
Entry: **103.1** °F
